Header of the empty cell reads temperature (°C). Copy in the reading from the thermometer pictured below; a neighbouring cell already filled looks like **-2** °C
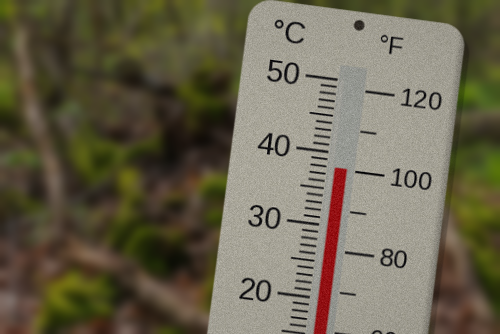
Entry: **38** °C
